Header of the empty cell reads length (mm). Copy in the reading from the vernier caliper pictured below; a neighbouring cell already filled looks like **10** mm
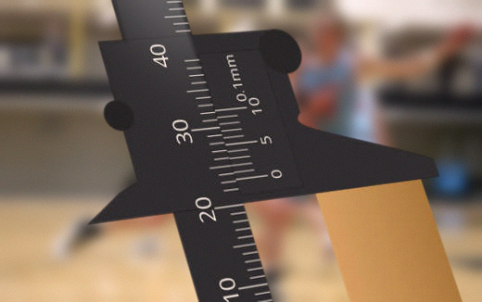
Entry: **23.2** mm
